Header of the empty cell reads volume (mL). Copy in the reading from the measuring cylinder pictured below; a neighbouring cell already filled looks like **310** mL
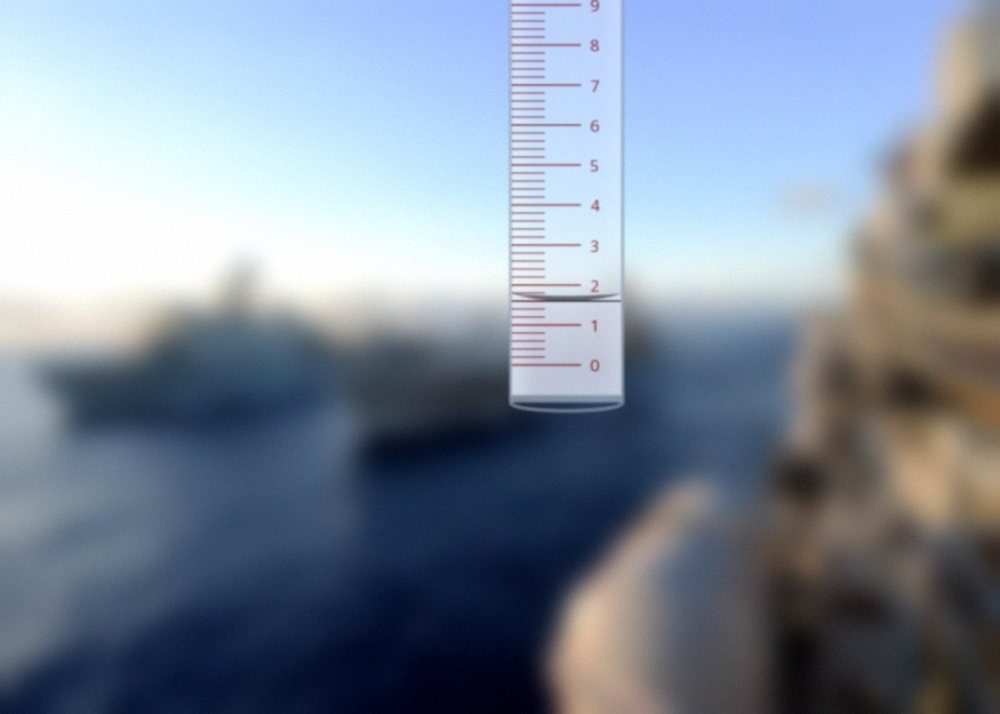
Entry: **1.6** mL
